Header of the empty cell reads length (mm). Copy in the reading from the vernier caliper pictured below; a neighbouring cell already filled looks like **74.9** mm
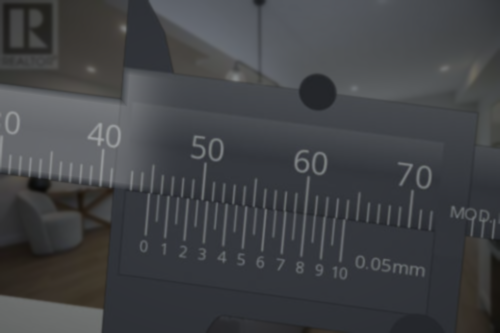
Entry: **44.8** mm
